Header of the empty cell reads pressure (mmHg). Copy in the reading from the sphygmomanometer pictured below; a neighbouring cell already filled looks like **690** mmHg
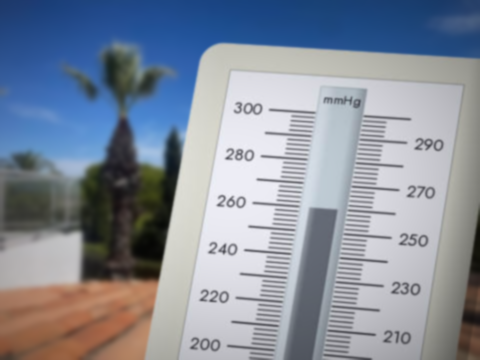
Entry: **260** mmHg
